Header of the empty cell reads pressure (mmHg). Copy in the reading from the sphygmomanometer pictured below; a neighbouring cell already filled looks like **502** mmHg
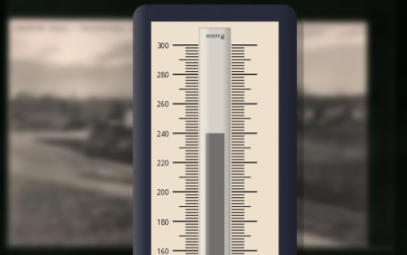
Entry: **240** mmHg
